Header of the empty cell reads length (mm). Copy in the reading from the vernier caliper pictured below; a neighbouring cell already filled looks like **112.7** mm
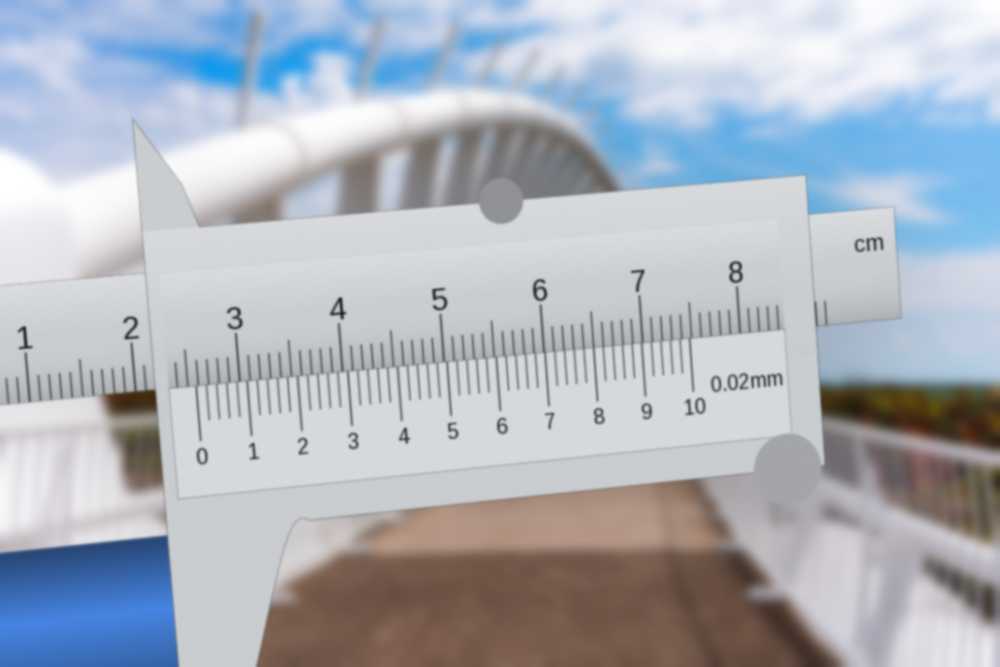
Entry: **25.8** mm
